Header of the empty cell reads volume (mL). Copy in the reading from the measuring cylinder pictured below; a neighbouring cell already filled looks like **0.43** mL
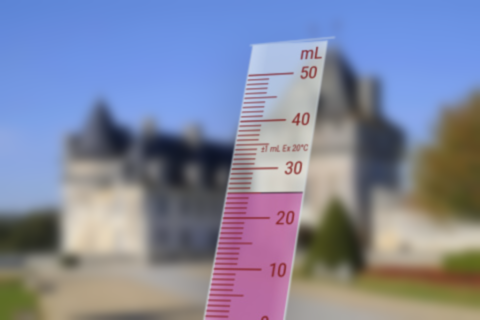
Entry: **25** mL
